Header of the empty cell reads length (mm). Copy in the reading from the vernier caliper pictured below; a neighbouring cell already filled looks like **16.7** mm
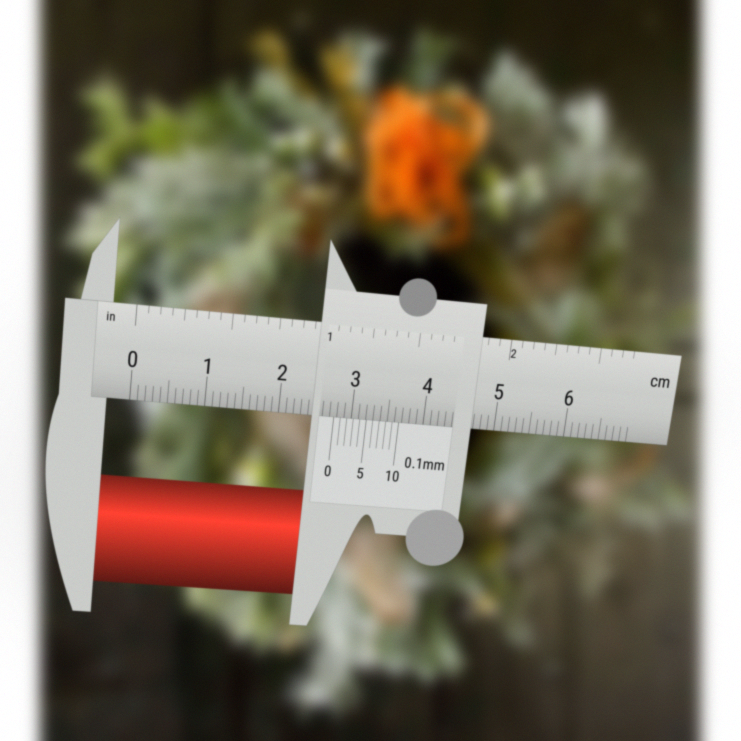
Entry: **27.6** mm
